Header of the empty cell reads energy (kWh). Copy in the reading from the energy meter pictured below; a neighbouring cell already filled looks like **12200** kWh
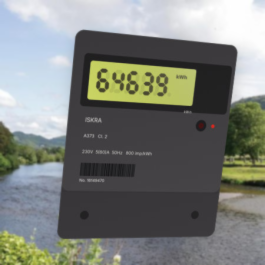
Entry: **64639** kWh
